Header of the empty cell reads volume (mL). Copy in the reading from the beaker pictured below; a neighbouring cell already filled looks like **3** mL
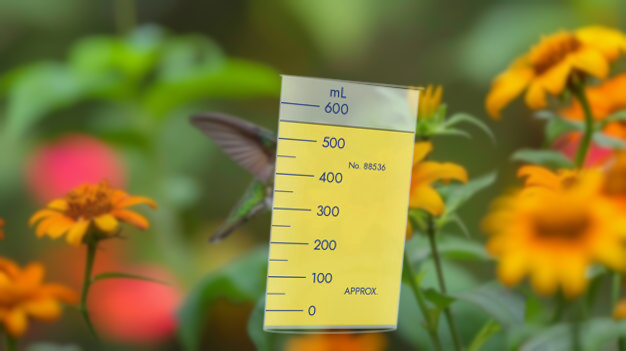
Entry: **550** mL
